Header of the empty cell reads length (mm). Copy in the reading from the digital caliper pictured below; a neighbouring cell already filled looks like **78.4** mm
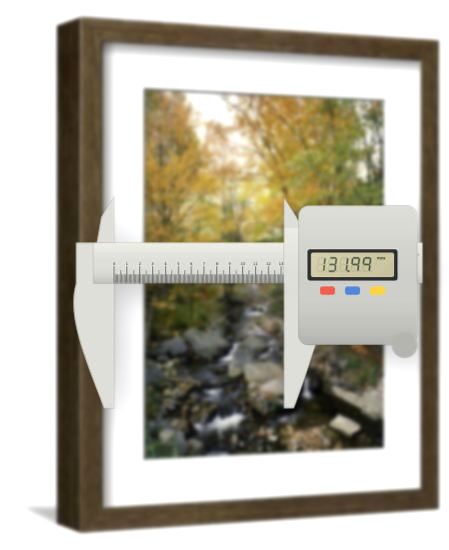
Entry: **131.99** mm
